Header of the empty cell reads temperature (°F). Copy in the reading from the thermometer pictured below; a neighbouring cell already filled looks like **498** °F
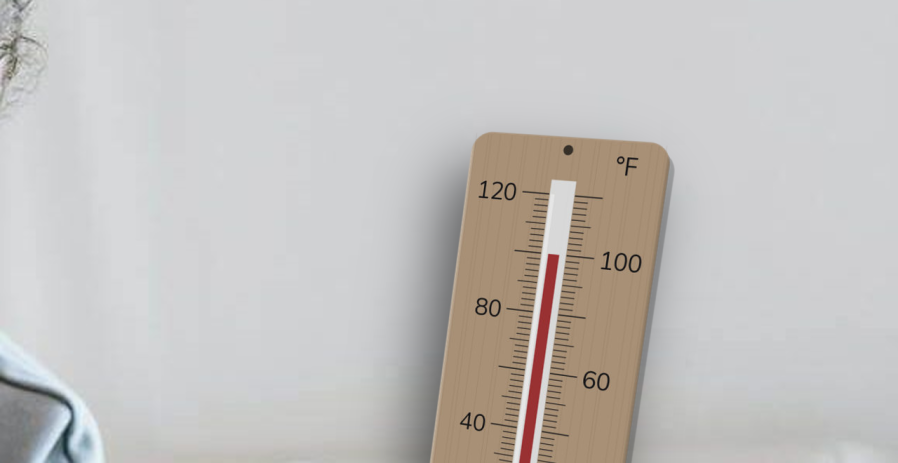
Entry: **100** °F
